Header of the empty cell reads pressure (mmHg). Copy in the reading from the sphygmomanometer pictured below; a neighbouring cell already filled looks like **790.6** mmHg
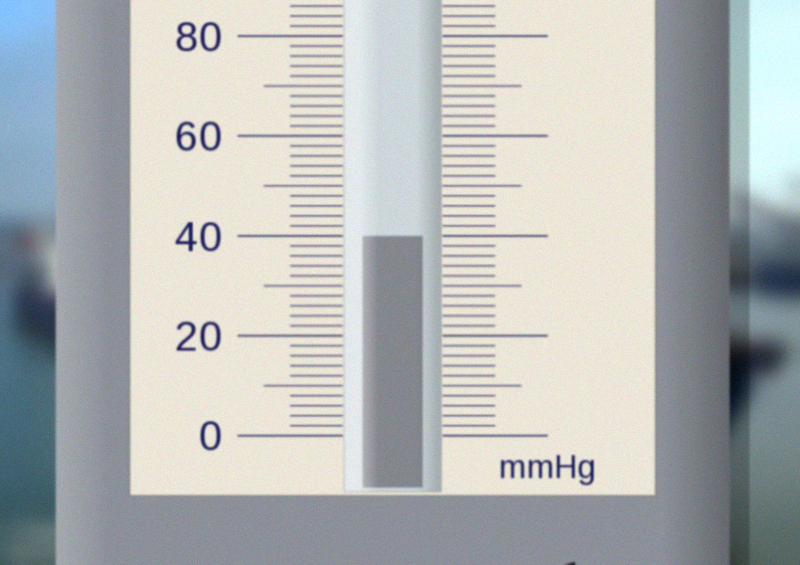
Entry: **40** mmHg
